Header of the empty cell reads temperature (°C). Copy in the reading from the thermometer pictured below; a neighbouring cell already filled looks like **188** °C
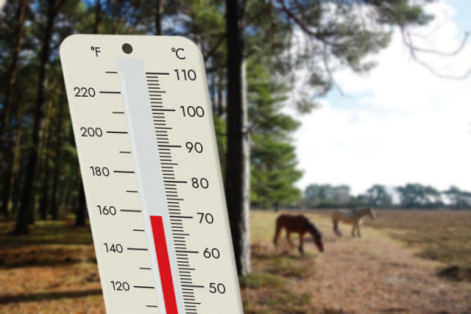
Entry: **70** °C
